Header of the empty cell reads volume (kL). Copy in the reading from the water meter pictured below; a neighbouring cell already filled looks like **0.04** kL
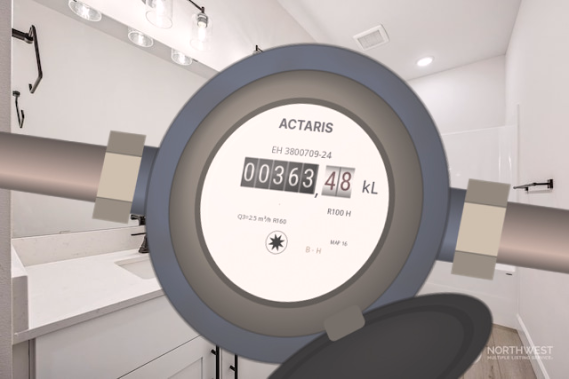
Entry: **363.48** kL
